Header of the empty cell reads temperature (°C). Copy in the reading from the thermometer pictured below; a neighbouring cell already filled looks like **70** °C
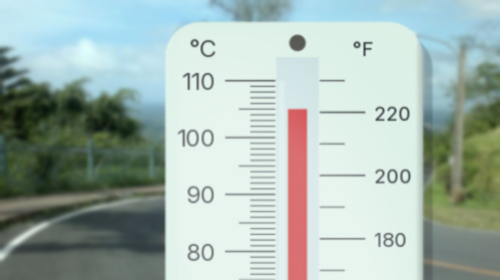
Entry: **105** °C
